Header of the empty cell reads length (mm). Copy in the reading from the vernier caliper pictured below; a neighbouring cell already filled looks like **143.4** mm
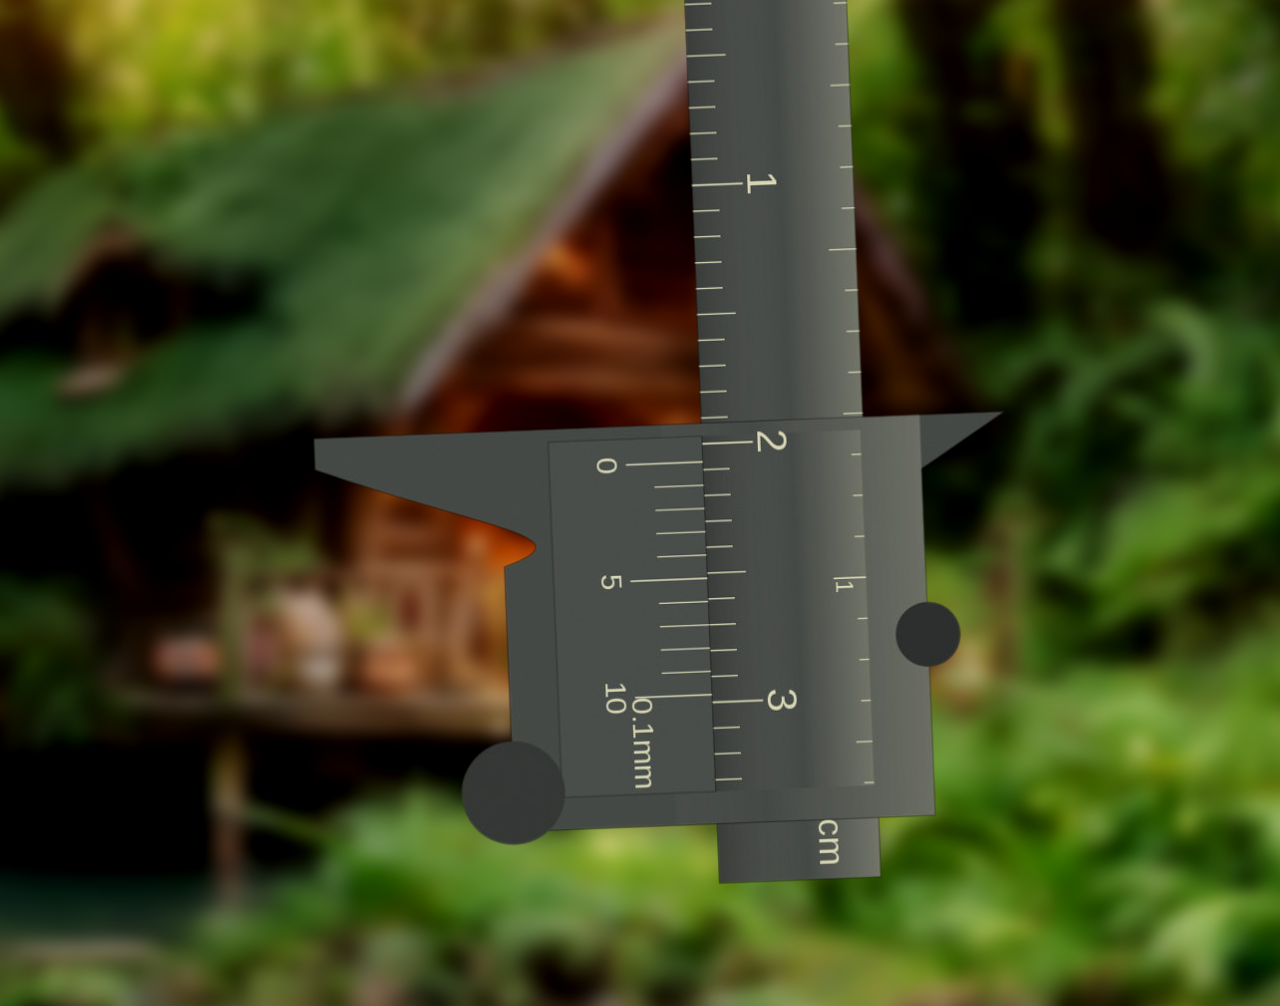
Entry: **20.7** mm
